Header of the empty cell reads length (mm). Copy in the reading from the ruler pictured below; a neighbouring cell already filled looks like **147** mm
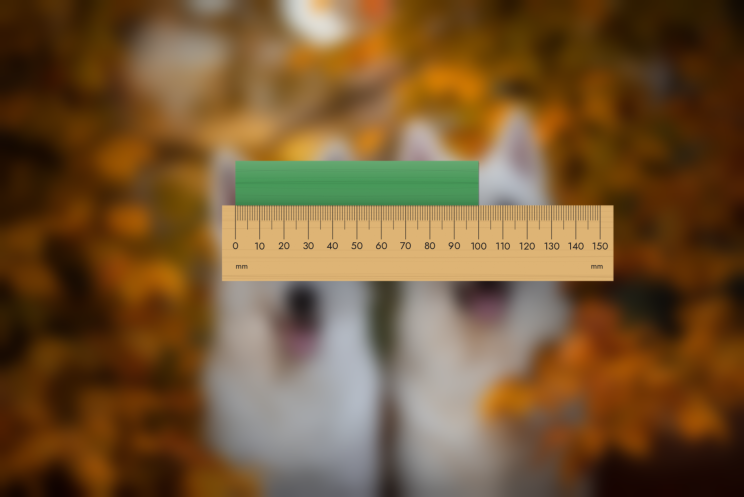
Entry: **100** mm
